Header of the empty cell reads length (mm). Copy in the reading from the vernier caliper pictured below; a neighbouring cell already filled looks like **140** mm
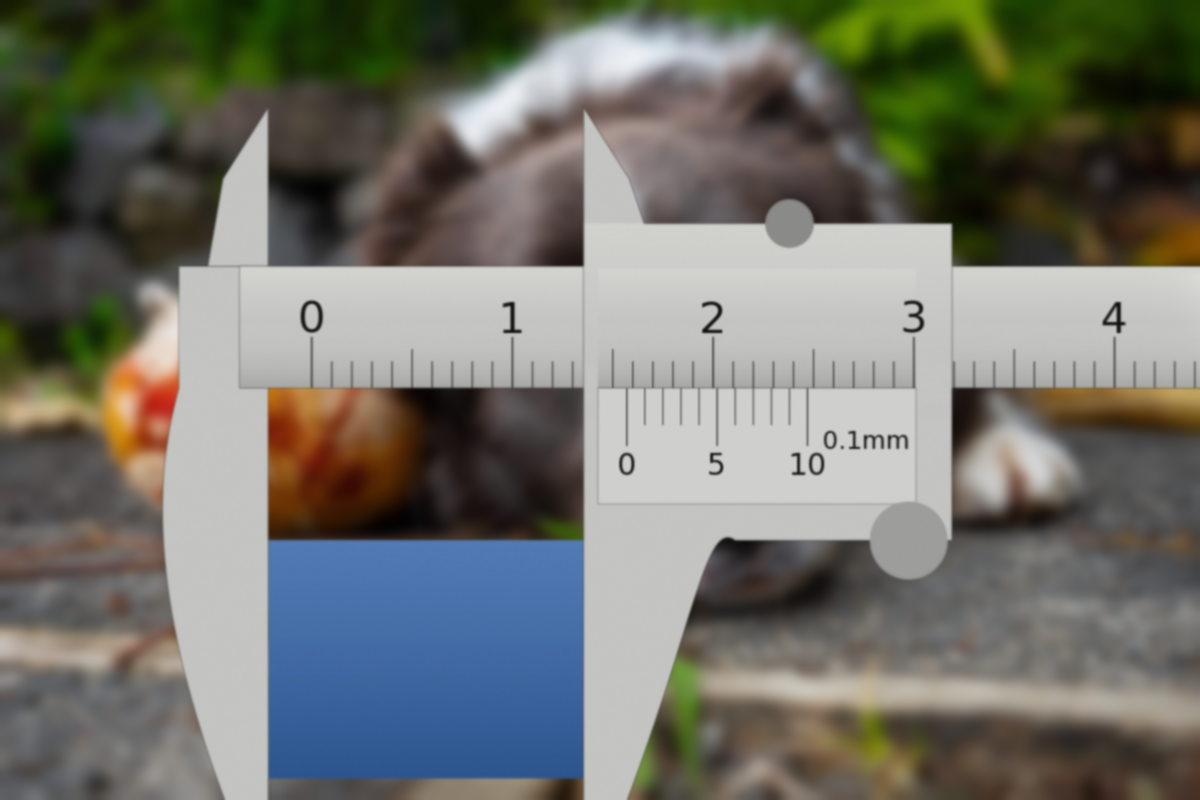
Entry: **15.7** mm
